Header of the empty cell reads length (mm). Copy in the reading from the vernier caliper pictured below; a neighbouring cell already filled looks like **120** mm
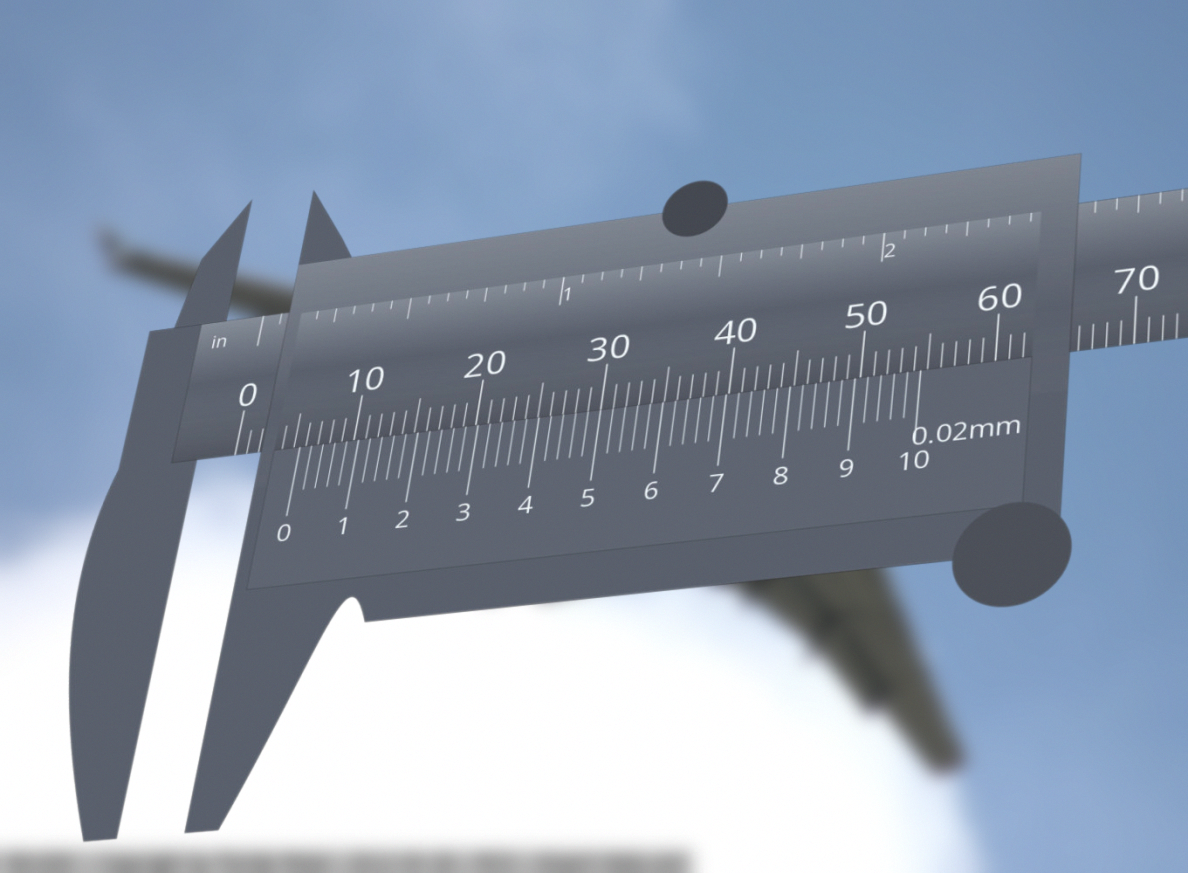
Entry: **5.5** mm
